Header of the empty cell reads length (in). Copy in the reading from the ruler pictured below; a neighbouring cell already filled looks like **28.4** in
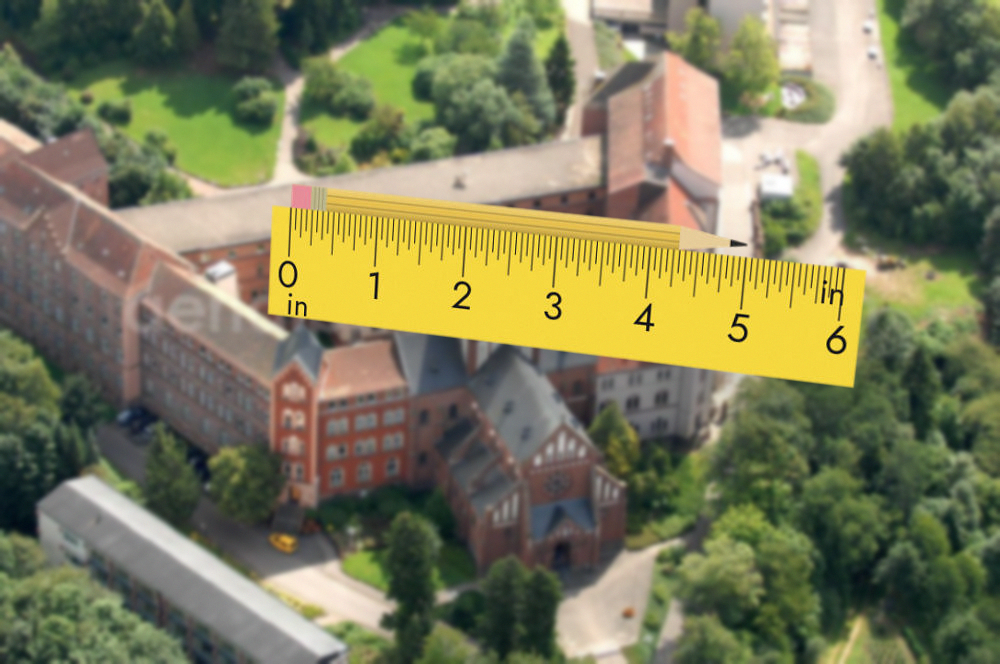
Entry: **5** in
